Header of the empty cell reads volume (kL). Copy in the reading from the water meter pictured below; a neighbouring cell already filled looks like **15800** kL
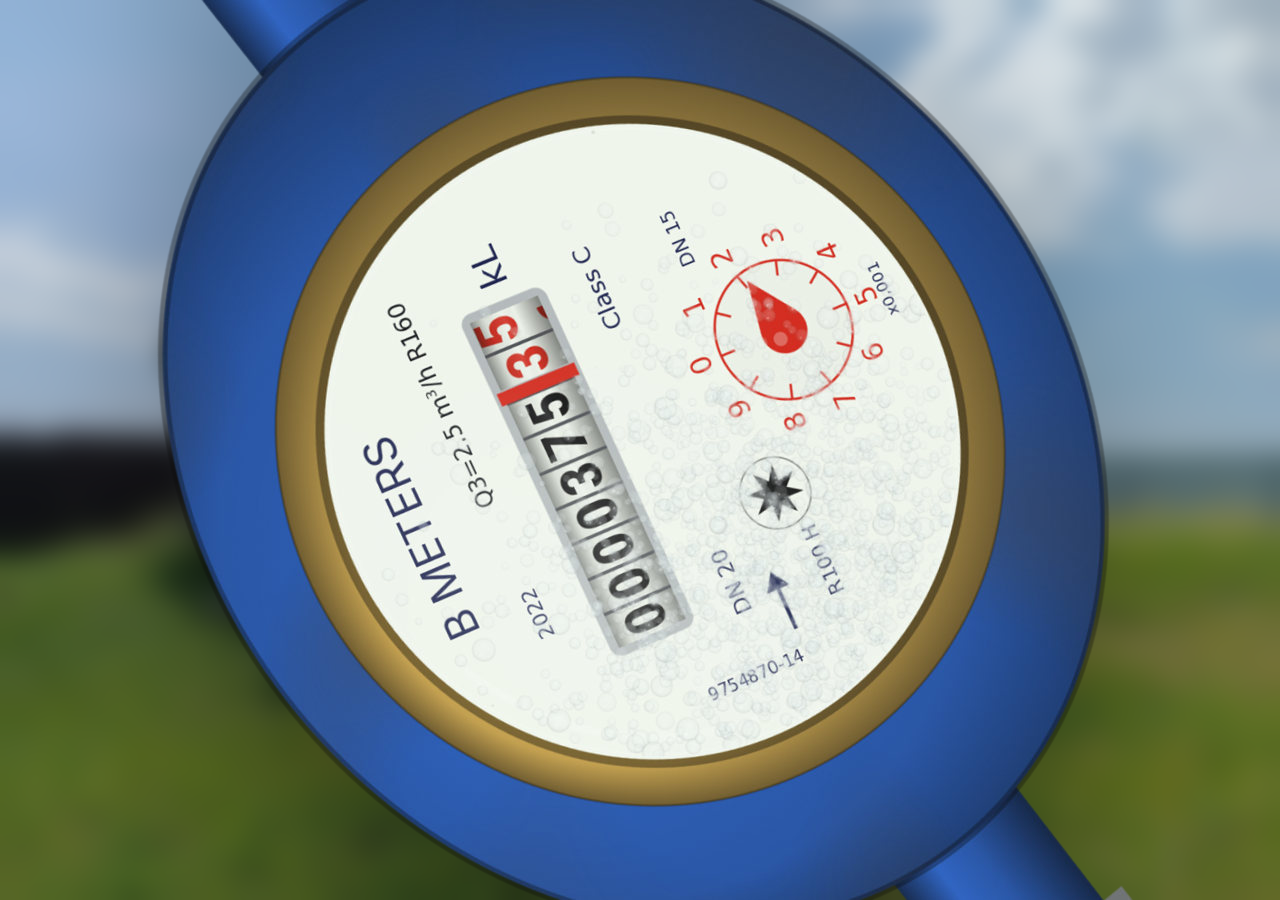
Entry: **375.352** kL
